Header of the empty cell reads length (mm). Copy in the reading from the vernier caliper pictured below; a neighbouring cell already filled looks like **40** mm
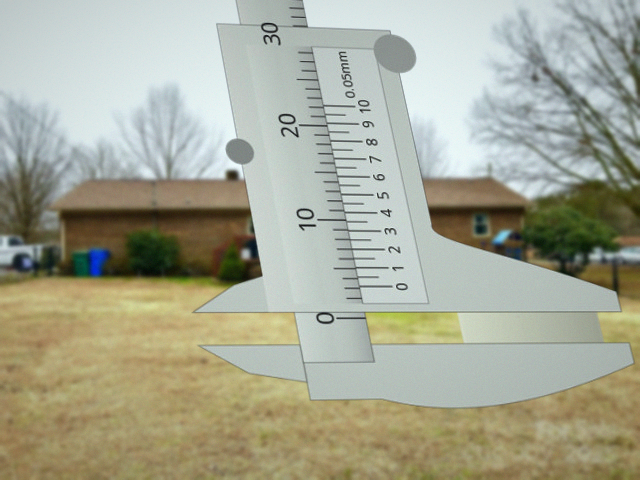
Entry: **3.2** mm
